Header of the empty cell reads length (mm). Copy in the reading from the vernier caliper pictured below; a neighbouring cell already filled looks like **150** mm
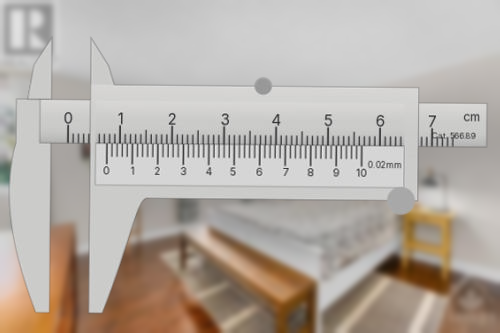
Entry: **7.5** mm
